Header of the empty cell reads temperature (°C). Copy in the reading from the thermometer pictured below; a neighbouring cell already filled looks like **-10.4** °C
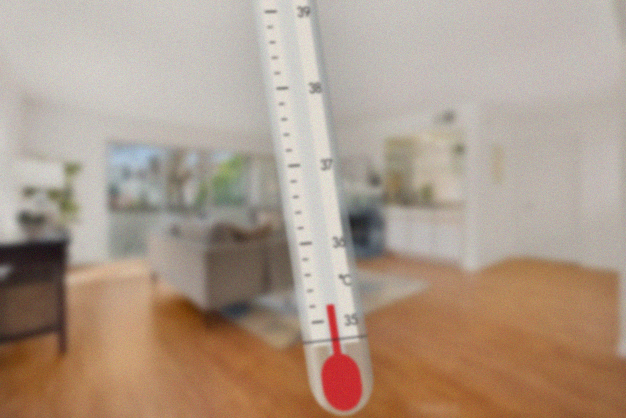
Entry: **35.2** °C
